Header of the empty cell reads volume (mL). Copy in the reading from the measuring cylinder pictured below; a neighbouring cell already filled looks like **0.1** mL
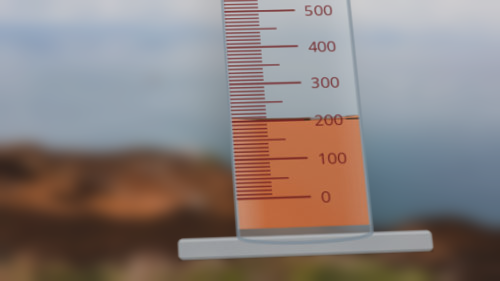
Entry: **200** mL
